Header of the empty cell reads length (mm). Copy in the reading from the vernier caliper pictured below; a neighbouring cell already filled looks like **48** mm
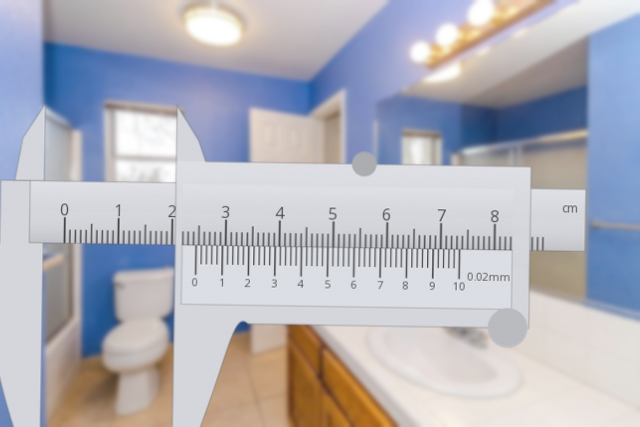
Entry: **24.5** mm
